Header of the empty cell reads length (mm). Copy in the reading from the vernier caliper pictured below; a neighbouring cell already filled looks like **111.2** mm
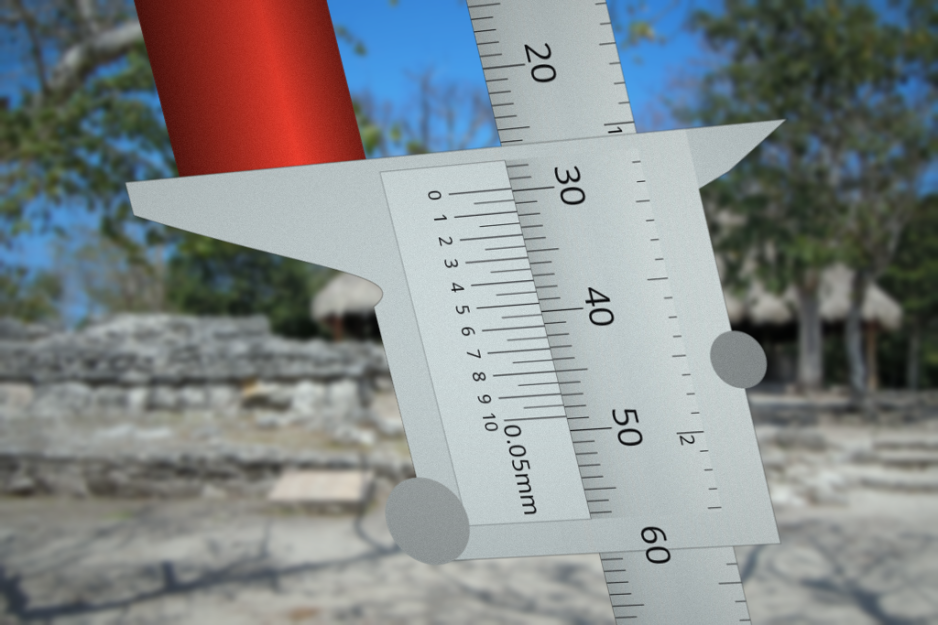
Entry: **29.8** mm
